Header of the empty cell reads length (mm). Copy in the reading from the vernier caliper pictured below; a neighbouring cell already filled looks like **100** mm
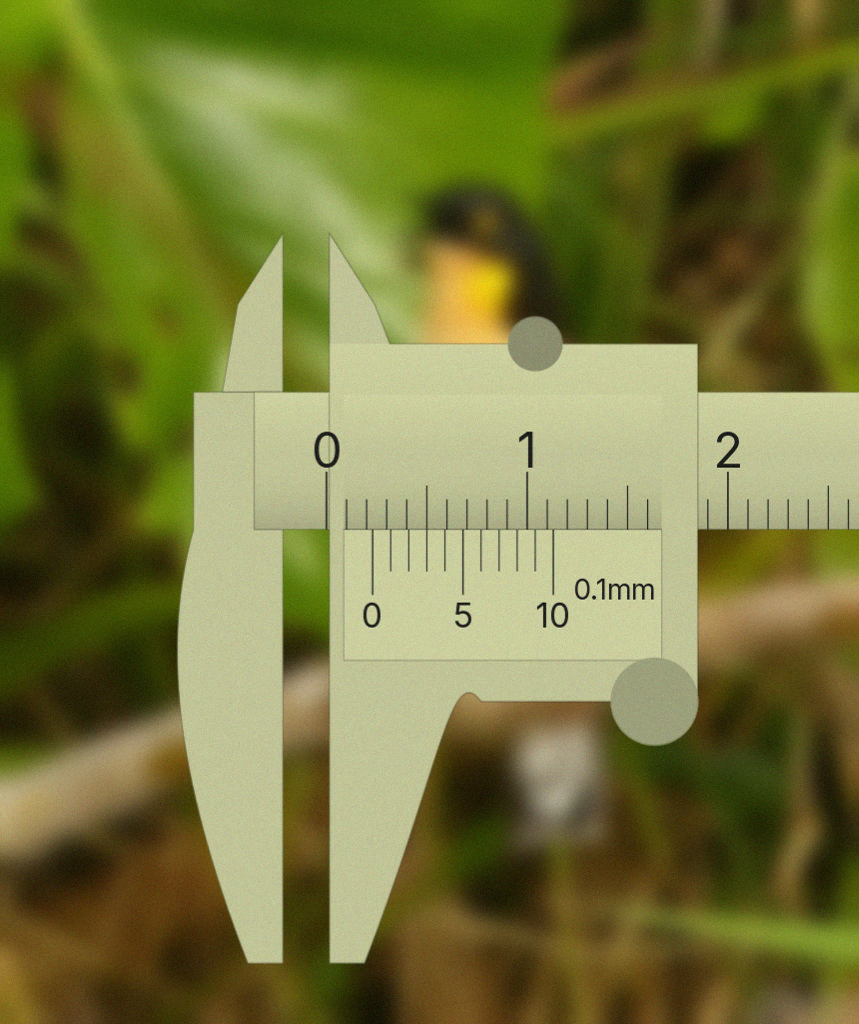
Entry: **2.3** mm
